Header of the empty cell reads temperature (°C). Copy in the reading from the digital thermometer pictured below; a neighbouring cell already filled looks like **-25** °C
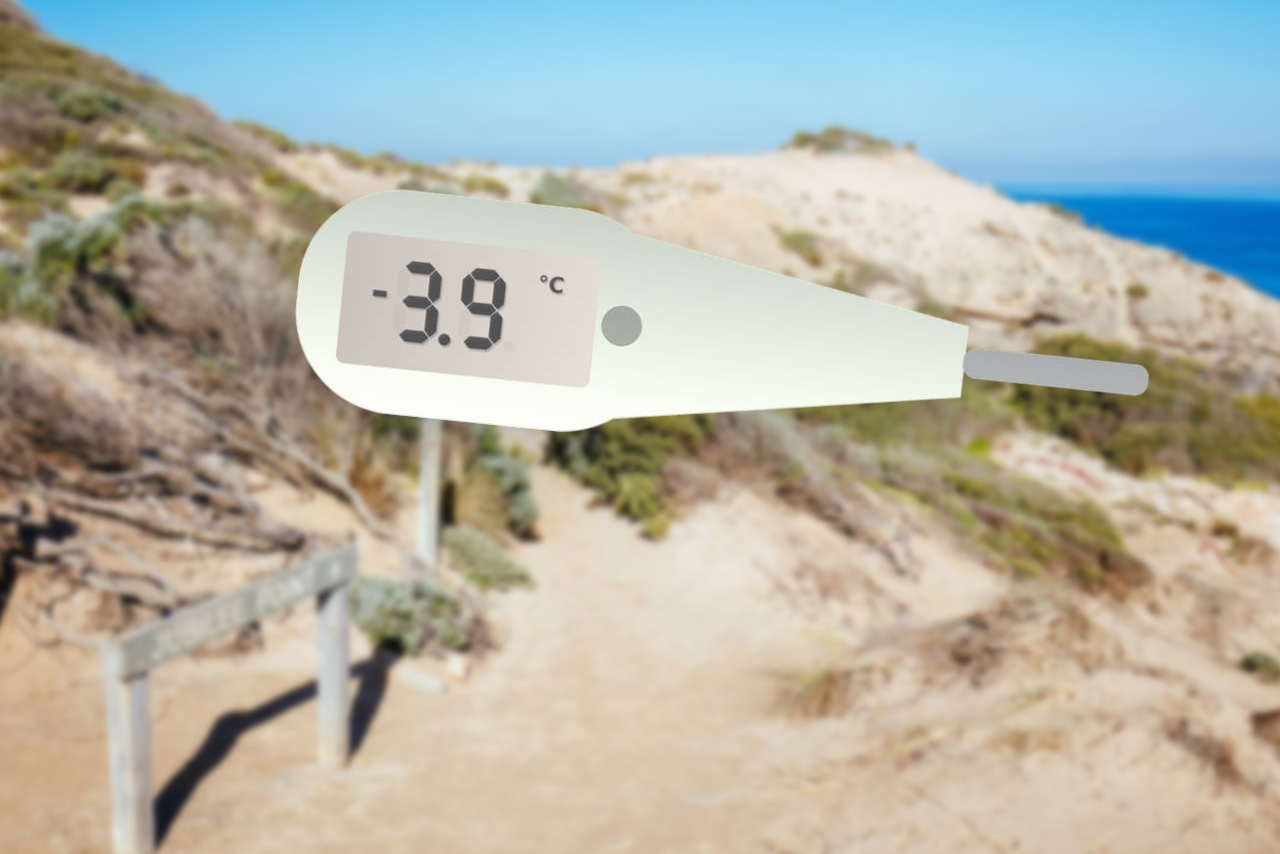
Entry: **-3.9** °C
